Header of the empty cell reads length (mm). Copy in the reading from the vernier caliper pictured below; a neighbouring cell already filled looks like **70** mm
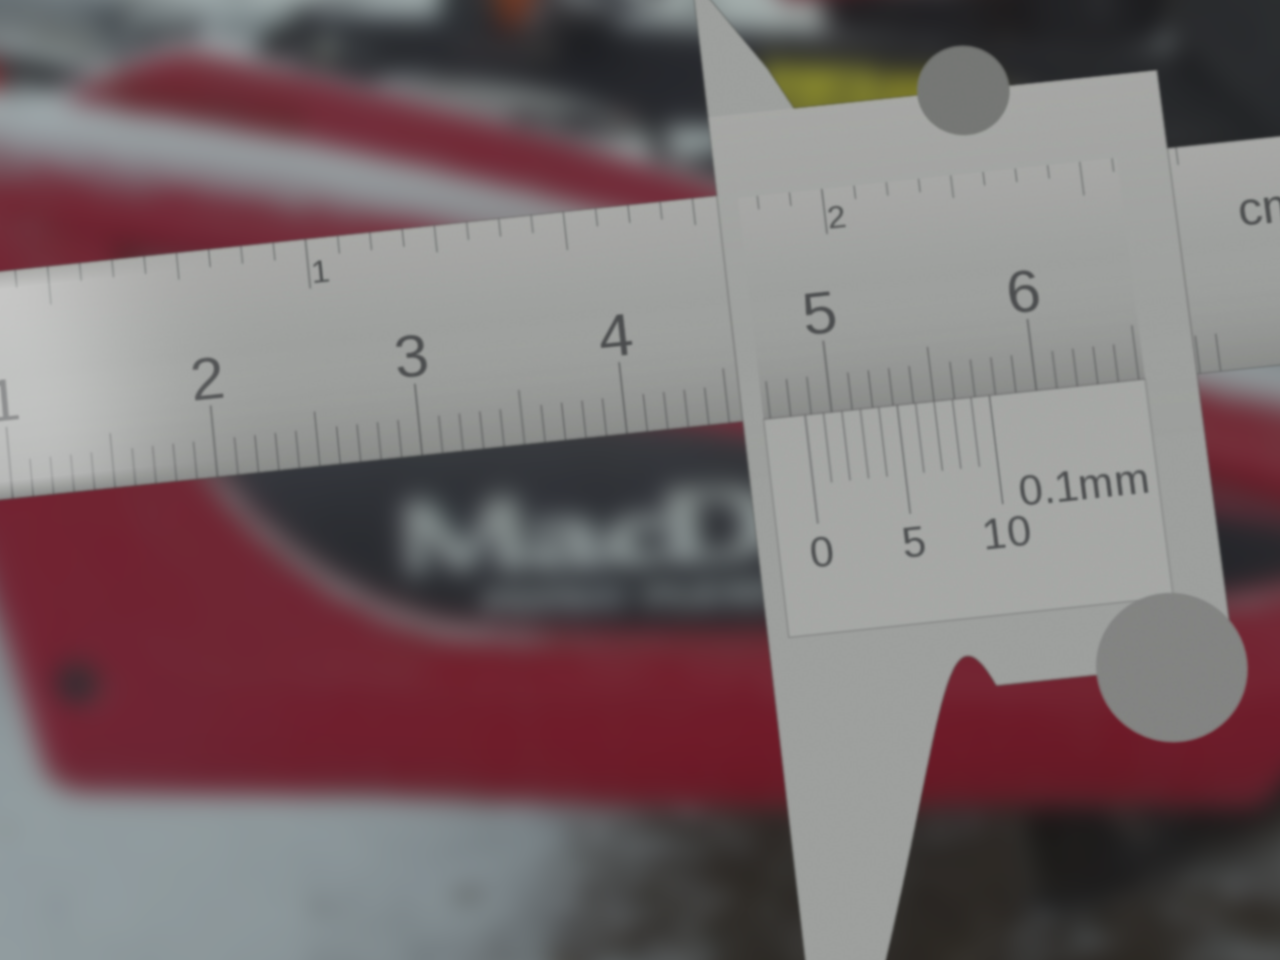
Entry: **48.7** mm
